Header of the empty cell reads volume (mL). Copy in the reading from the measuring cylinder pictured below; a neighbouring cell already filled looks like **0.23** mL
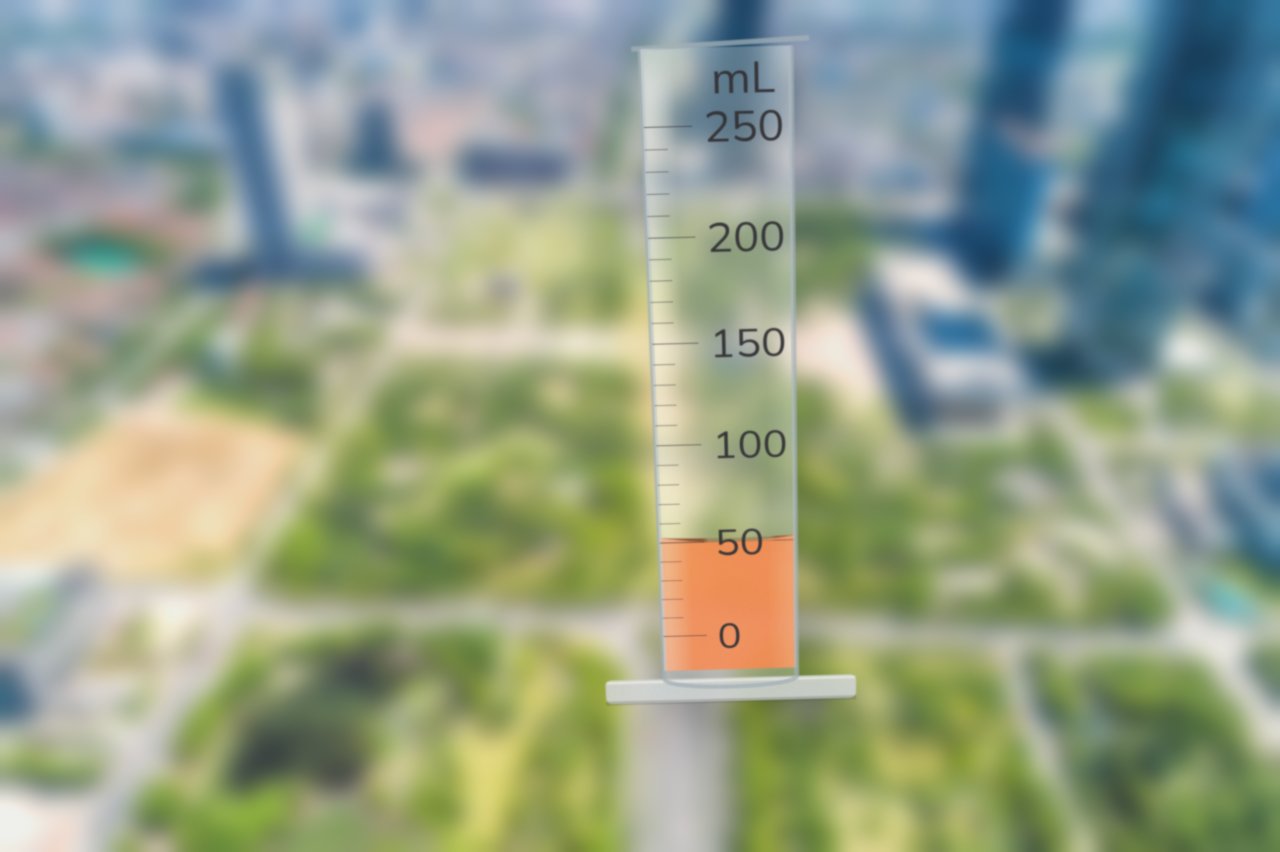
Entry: **50** mL
